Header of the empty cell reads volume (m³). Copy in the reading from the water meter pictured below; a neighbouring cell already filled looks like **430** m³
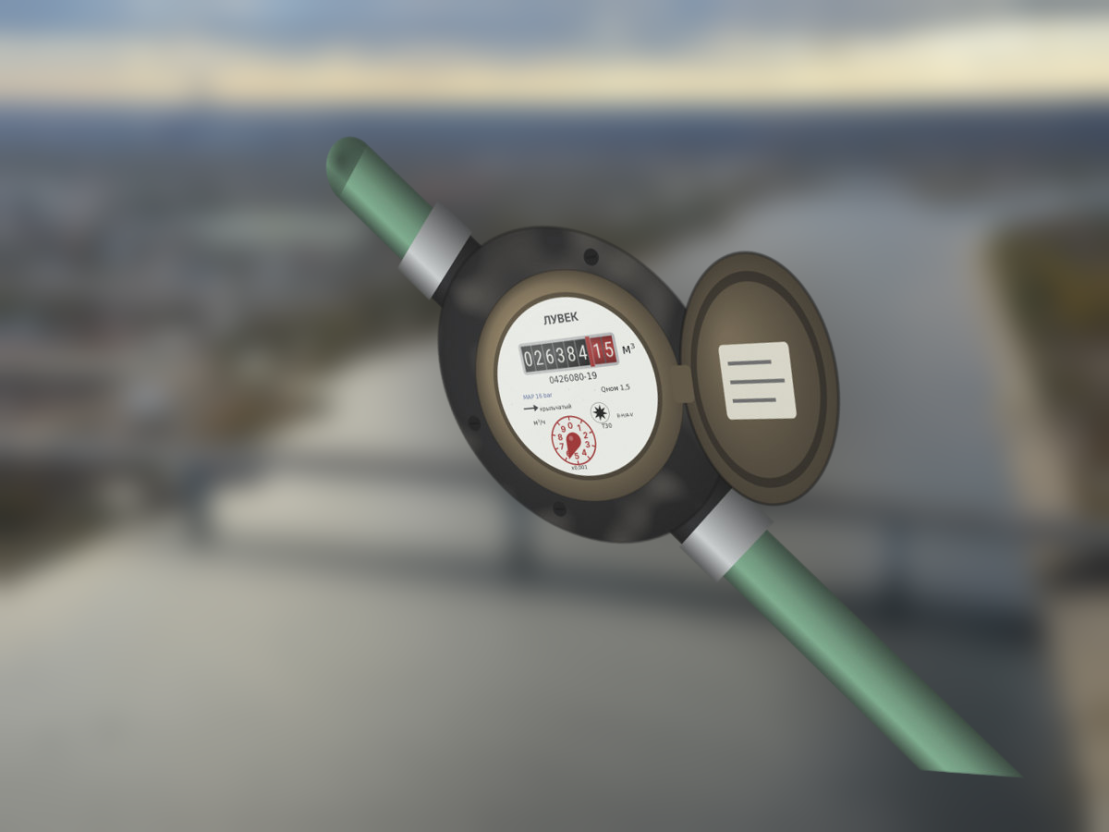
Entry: **26384.155** m³
